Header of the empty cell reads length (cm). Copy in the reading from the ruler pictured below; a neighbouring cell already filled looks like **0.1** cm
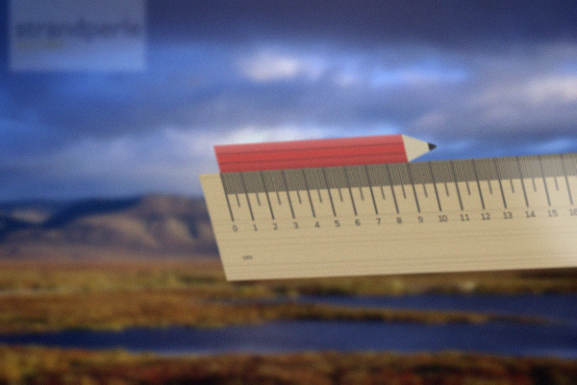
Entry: **10.5** cm
